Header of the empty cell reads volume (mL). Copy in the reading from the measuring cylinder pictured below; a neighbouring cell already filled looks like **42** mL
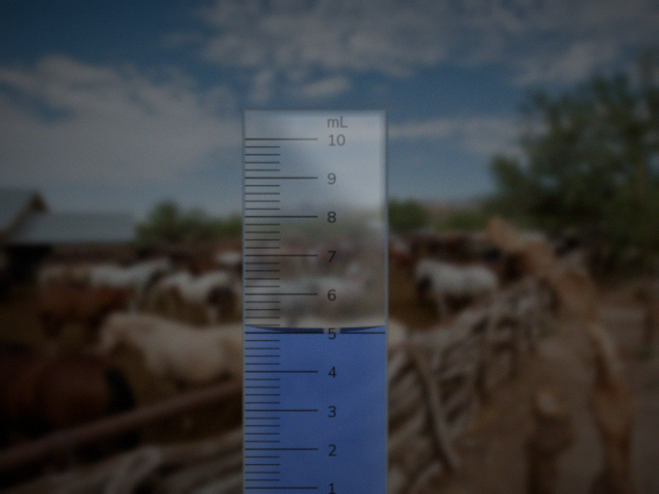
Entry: **5** mL
